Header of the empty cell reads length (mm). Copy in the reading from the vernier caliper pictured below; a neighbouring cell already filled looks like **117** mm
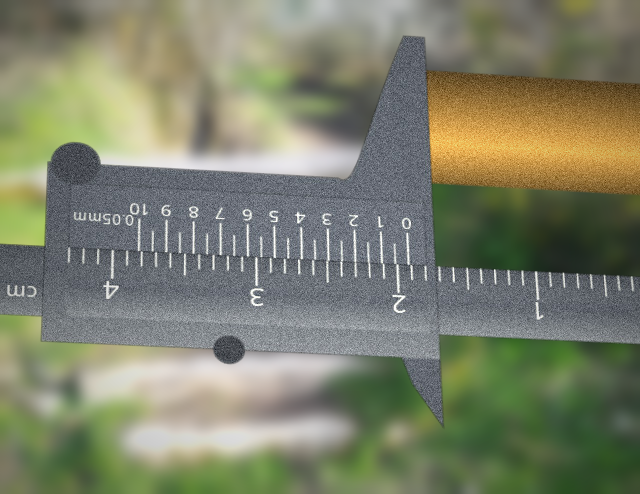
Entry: **19.2** mm
